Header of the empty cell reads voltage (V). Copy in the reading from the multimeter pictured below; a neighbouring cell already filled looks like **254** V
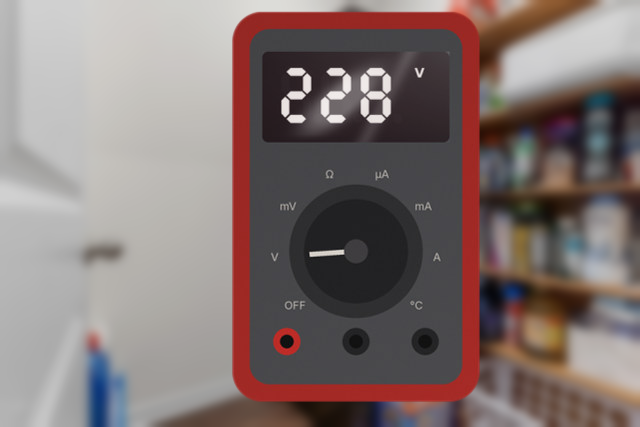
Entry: **228** V
